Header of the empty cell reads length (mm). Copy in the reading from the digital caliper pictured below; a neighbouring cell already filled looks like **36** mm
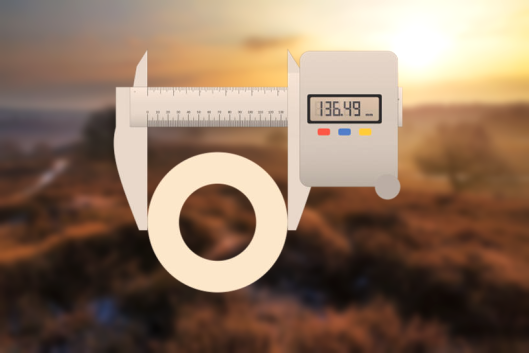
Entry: **136.49** mm
